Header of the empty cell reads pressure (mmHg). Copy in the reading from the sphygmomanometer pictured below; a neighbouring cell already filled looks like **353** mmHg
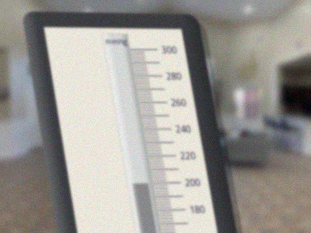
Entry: **200** mmHg
